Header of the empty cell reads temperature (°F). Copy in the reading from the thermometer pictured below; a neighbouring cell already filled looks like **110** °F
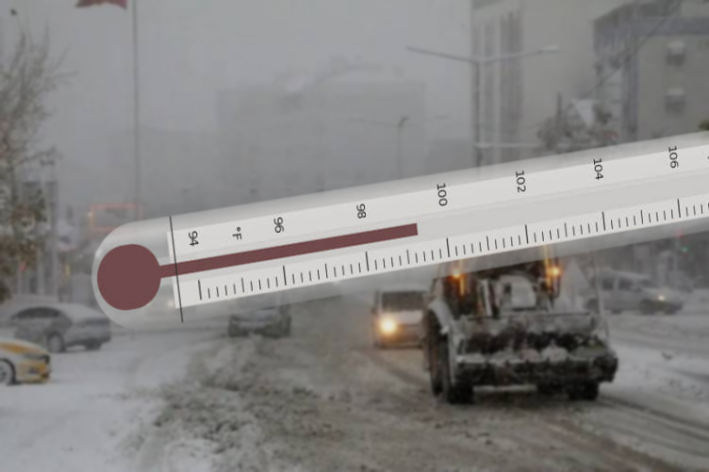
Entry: **99.3** °F
